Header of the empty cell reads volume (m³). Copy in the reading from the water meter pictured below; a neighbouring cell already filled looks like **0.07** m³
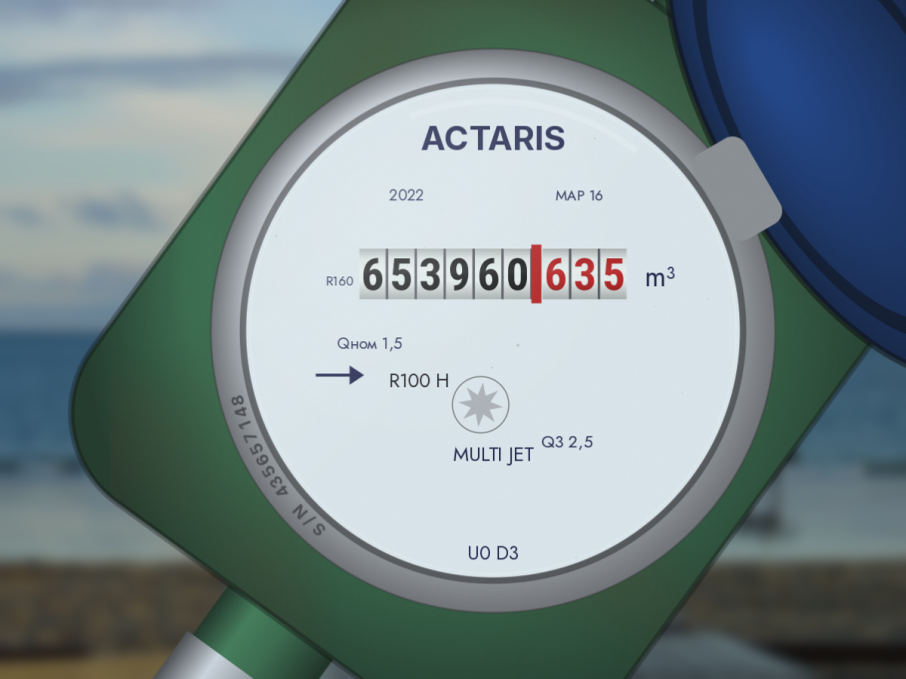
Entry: **653960.635** m³
